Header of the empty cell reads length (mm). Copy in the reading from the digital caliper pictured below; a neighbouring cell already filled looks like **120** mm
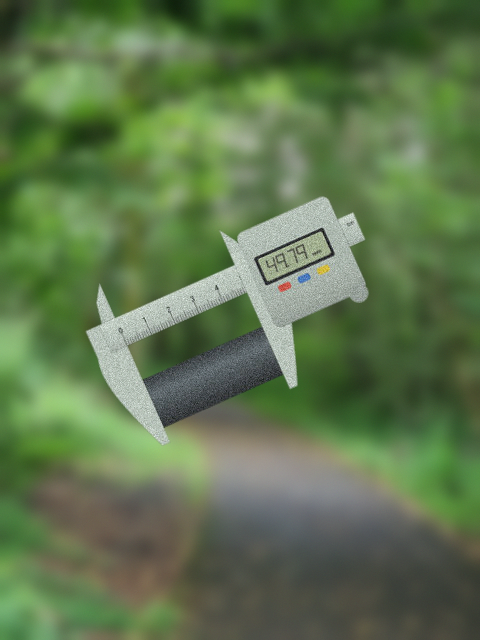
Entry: **49.79** mm
